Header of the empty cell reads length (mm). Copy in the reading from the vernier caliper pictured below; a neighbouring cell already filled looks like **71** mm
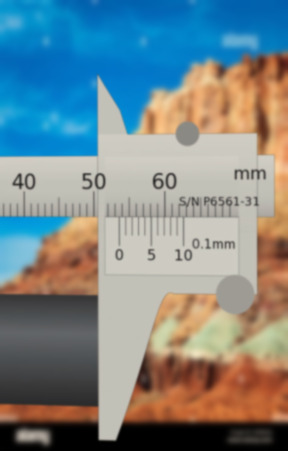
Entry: **53.6** mm
